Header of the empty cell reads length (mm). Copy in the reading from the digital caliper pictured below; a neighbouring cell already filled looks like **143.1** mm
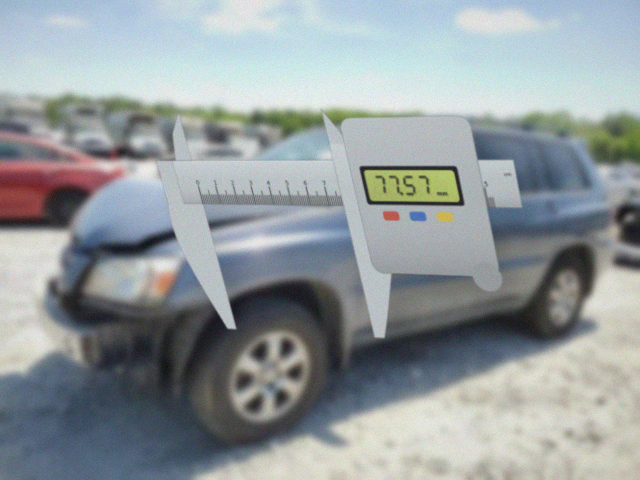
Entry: **77.57** mm
